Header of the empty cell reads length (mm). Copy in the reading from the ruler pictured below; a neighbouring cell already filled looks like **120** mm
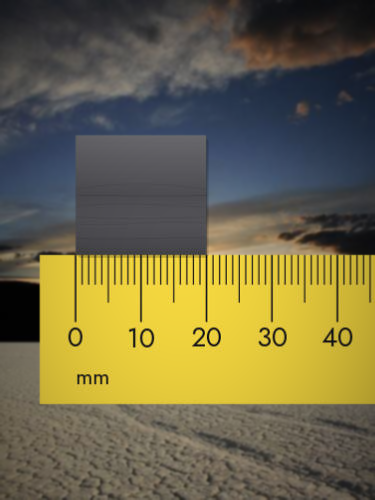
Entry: **20** mm
